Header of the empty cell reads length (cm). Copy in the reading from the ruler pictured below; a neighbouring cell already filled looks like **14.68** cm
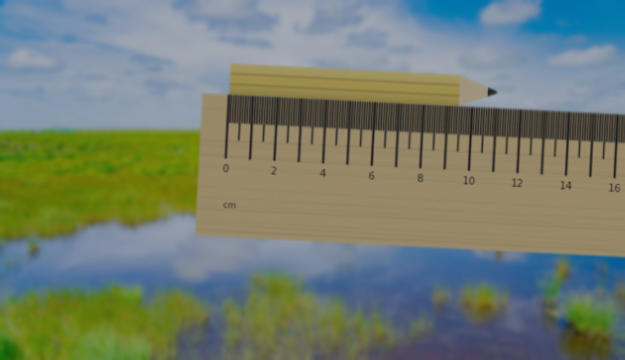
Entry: **11** cm
